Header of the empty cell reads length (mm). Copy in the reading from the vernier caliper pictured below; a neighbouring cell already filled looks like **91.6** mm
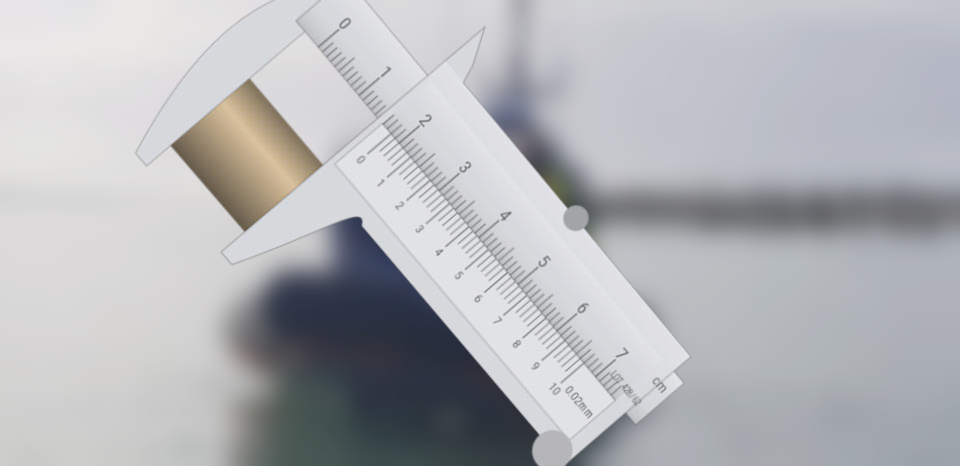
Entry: **18.0** mm
